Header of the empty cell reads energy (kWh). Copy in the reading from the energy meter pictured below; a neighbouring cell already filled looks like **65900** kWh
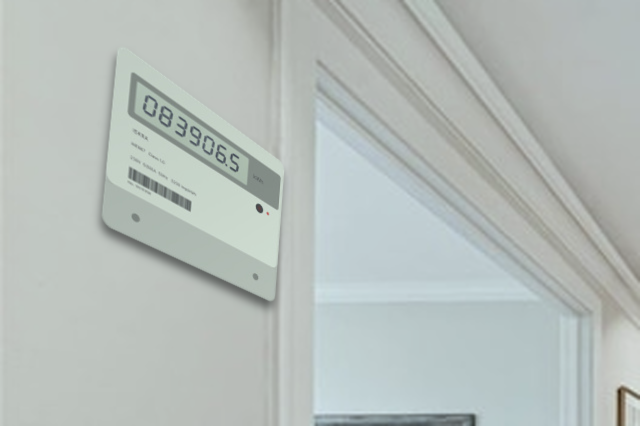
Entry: **83906.5** kWh
